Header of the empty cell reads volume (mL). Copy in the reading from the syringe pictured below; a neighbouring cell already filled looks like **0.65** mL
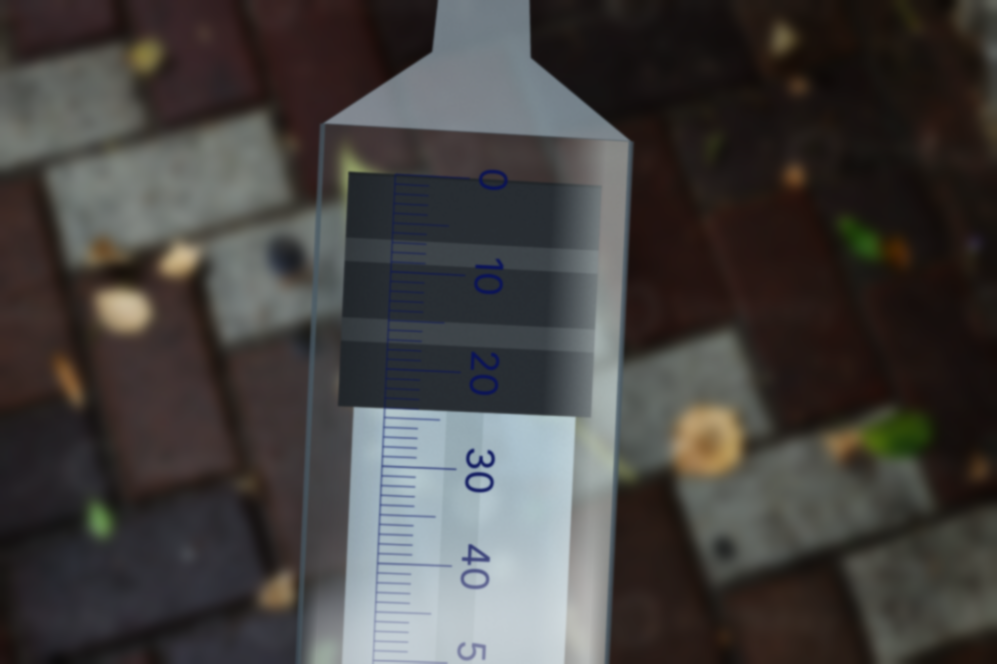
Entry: **0** mL
